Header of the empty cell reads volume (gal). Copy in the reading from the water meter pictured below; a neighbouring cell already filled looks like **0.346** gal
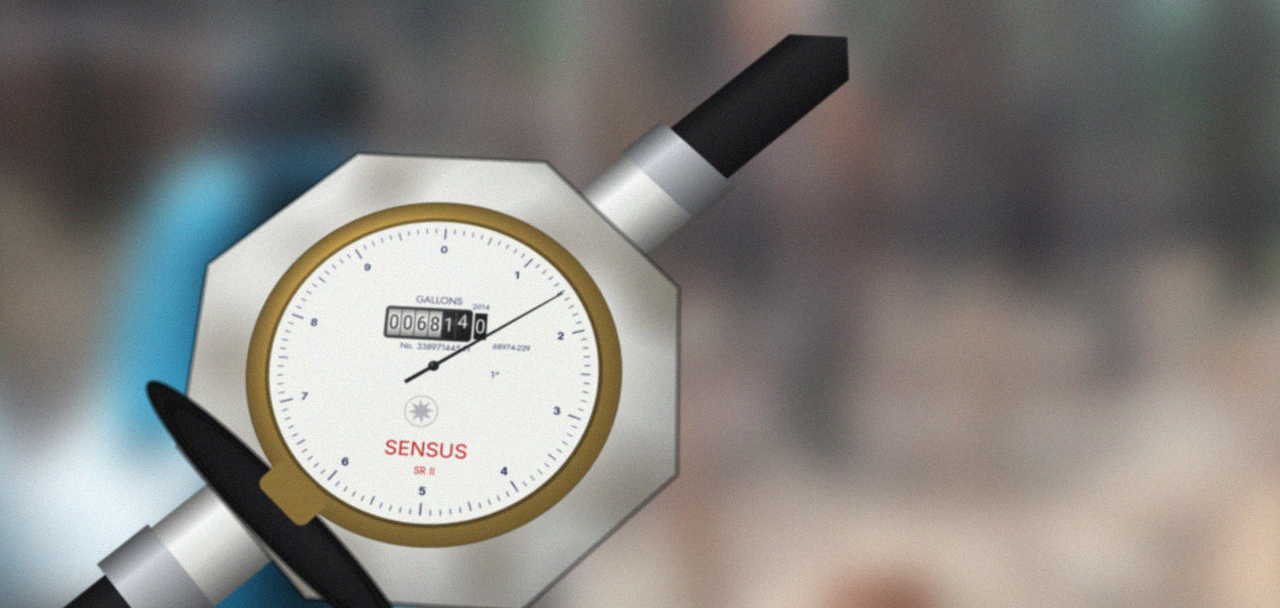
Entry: **68141.5** gal
